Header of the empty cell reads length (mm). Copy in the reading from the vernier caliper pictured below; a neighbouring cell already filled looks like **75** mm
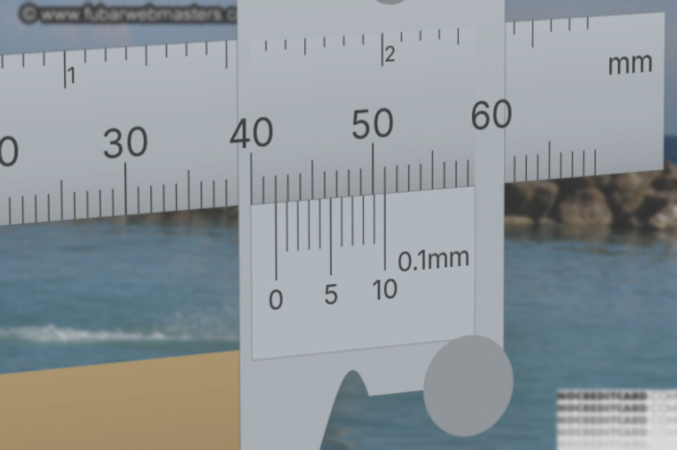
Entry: **42.0** mm
